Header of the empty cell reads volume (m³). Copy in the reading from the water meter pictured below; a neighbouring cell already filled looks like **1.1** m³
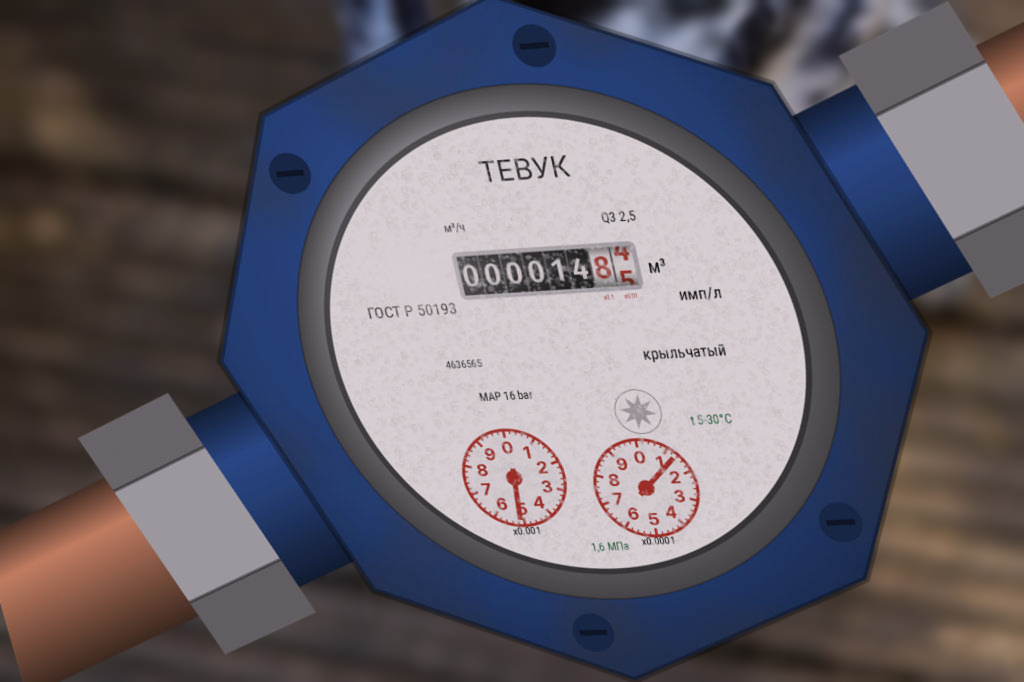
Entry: **14.8451** m³
